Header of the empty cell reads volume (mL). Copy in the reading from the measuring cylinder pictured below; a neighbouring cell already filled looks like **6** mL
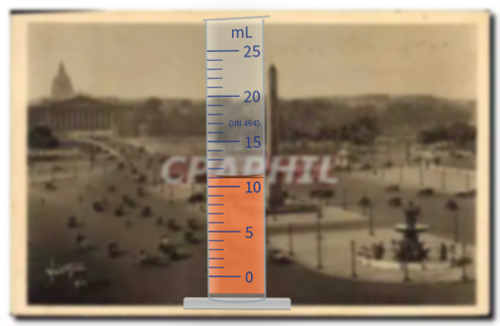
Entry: **11** mL
